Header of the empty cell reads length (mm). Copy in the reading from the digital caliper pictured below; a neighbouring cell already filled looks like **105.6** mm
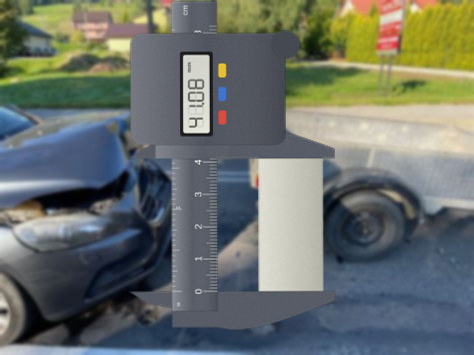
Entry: **41.08** mm
